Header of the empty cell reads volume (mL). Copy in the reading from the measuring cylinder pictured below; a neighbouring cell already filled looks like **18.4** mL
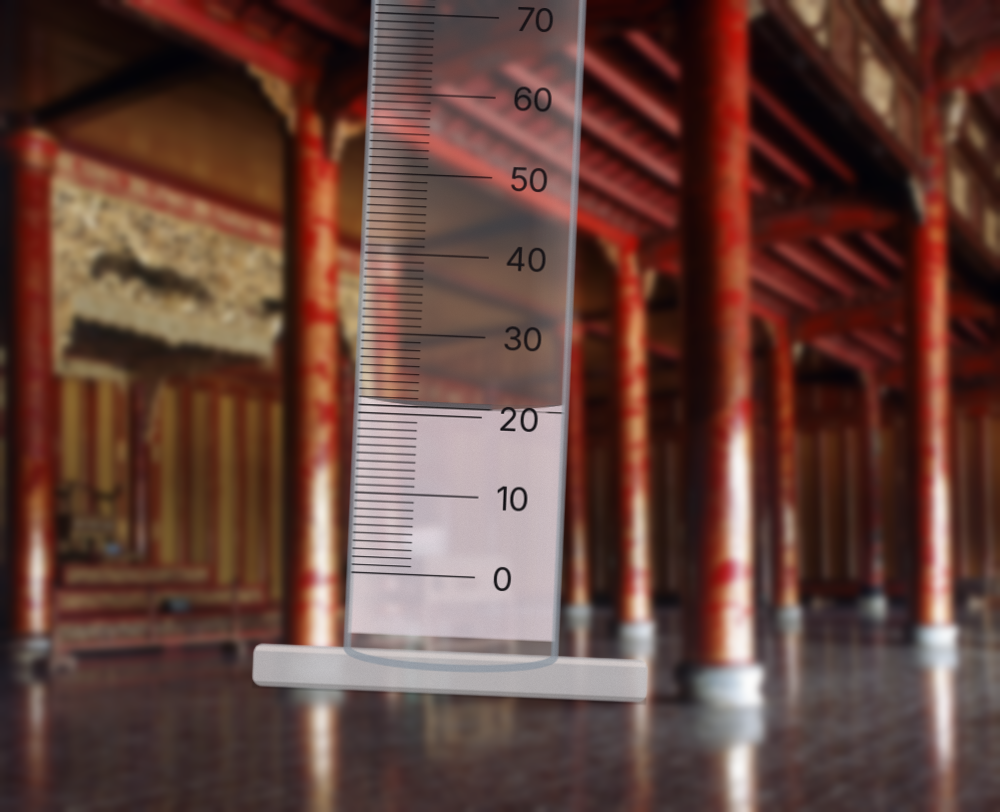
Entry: **21** mL
